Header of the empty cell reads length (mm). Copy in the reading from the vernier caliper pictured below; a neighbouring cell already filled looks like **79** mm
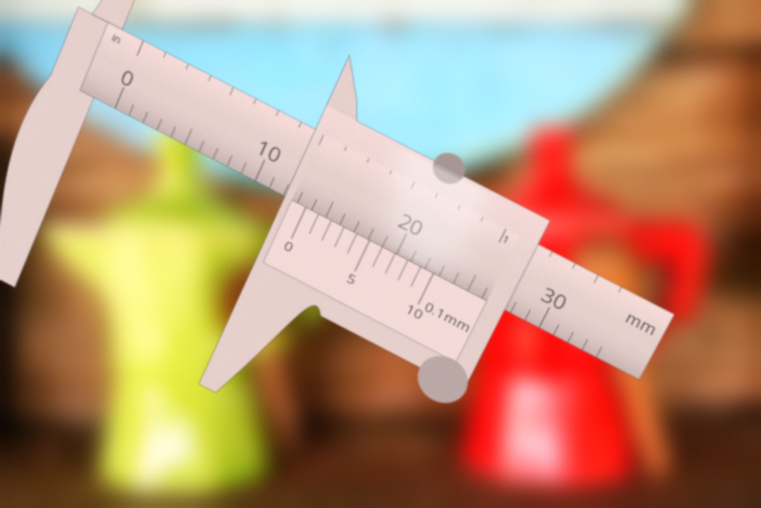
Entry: **13.6** mm
